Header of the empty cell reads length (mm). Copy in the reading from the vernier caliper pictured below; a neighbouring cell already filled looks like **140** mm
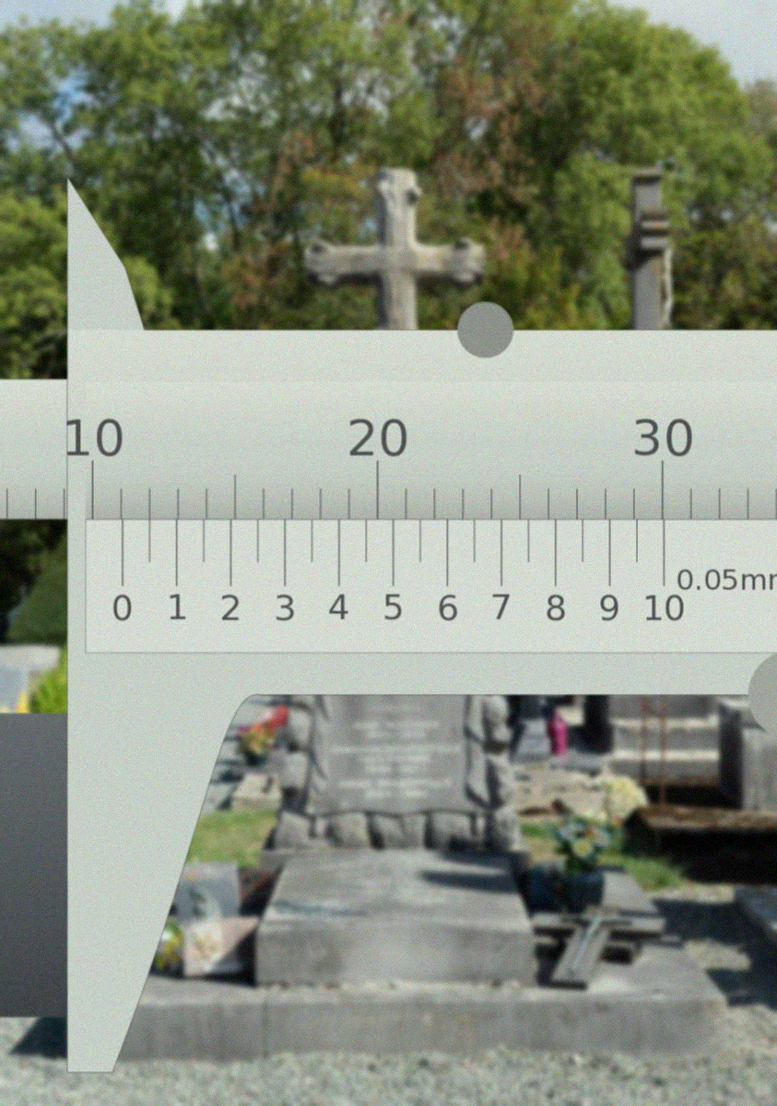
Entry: **11.05** mm
